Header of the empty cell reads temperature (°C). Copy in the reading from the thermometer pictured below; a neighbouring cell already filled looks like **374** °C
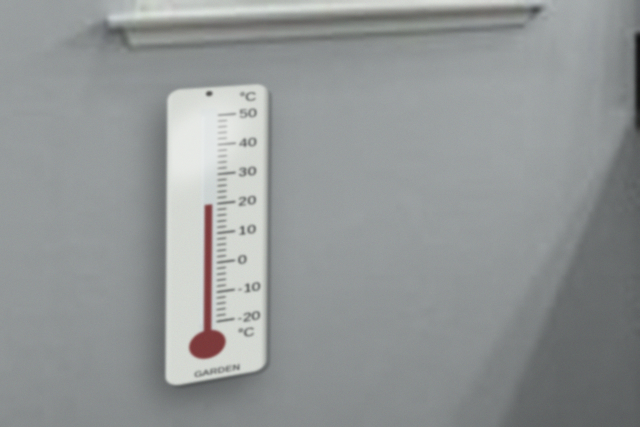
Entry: **20** °C
